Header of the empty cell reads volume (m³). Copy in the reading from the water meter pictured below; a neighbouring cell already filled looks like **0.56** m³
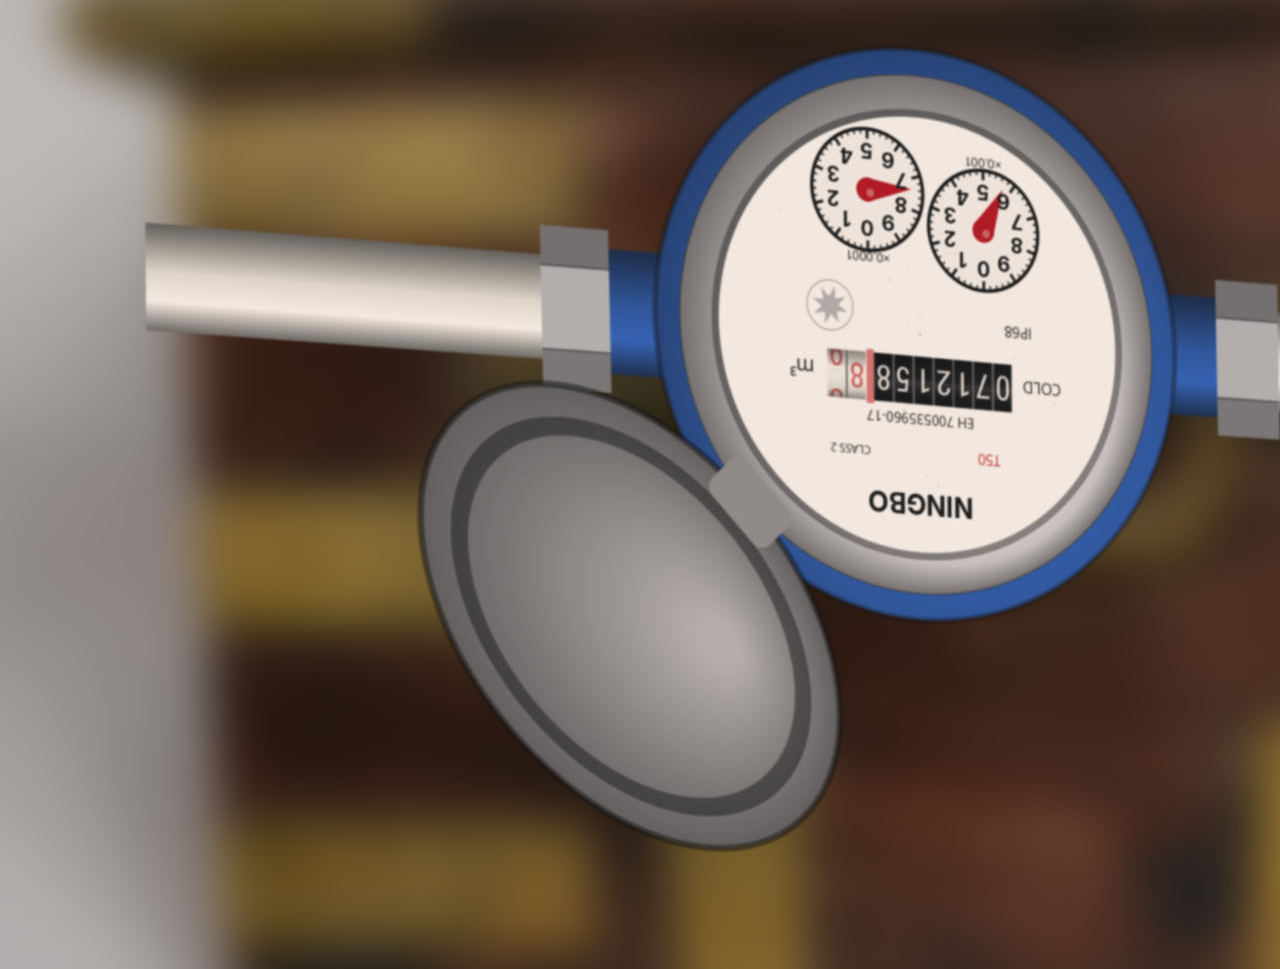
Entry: **712158.8857** m³
